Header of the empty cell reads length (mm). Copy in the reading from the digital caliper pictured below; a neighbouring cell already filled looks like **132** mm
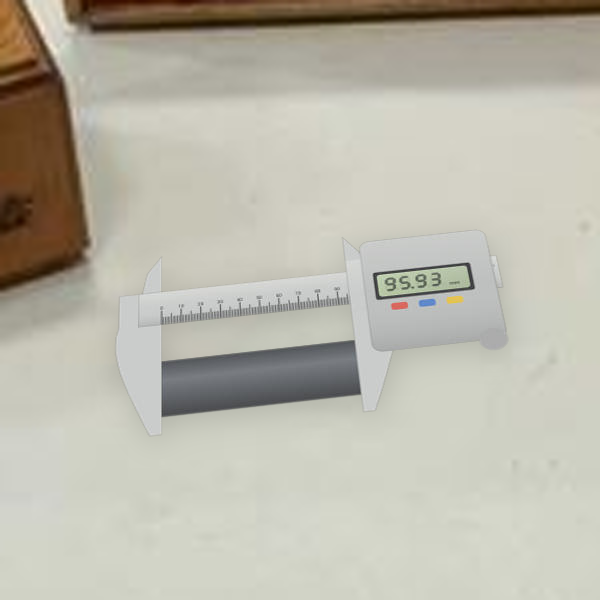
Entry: **95.93** mm
